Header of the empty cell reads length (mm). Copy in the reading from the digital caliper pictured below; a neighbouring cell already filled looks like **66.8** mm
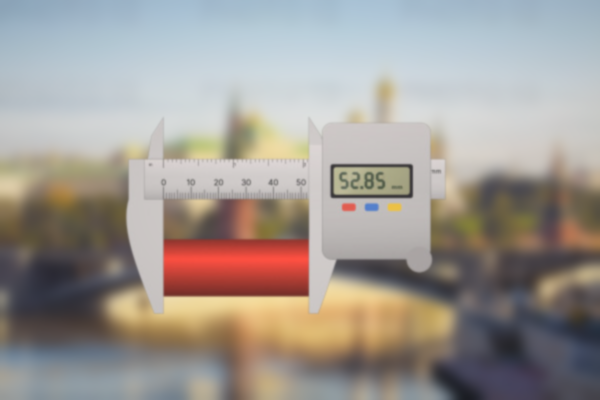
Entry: **52.85** mm
